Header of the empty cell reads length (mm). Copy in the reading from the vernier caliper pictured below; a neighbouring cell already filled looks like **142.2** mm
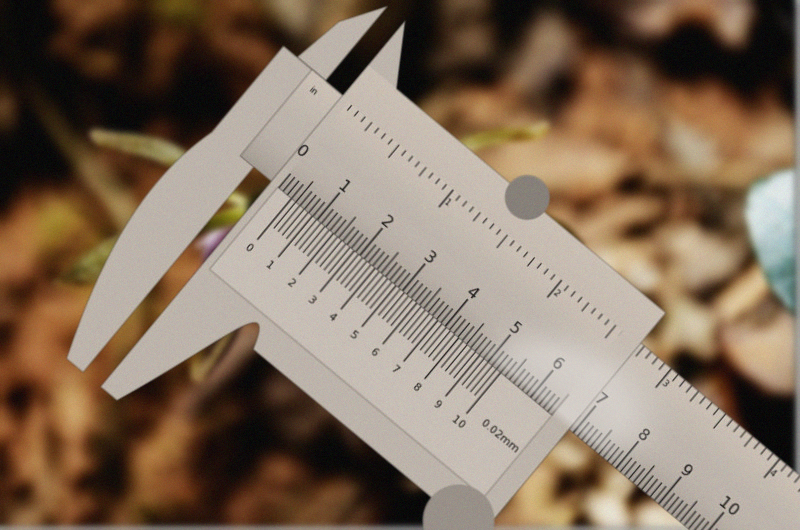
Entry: **4.0** mm
